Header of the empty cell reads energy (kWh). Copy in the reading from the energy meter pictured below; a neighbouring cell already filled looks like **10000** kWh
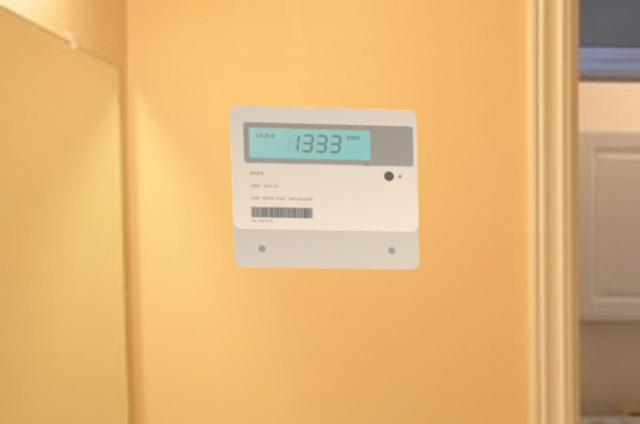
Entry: **1333** kWh
